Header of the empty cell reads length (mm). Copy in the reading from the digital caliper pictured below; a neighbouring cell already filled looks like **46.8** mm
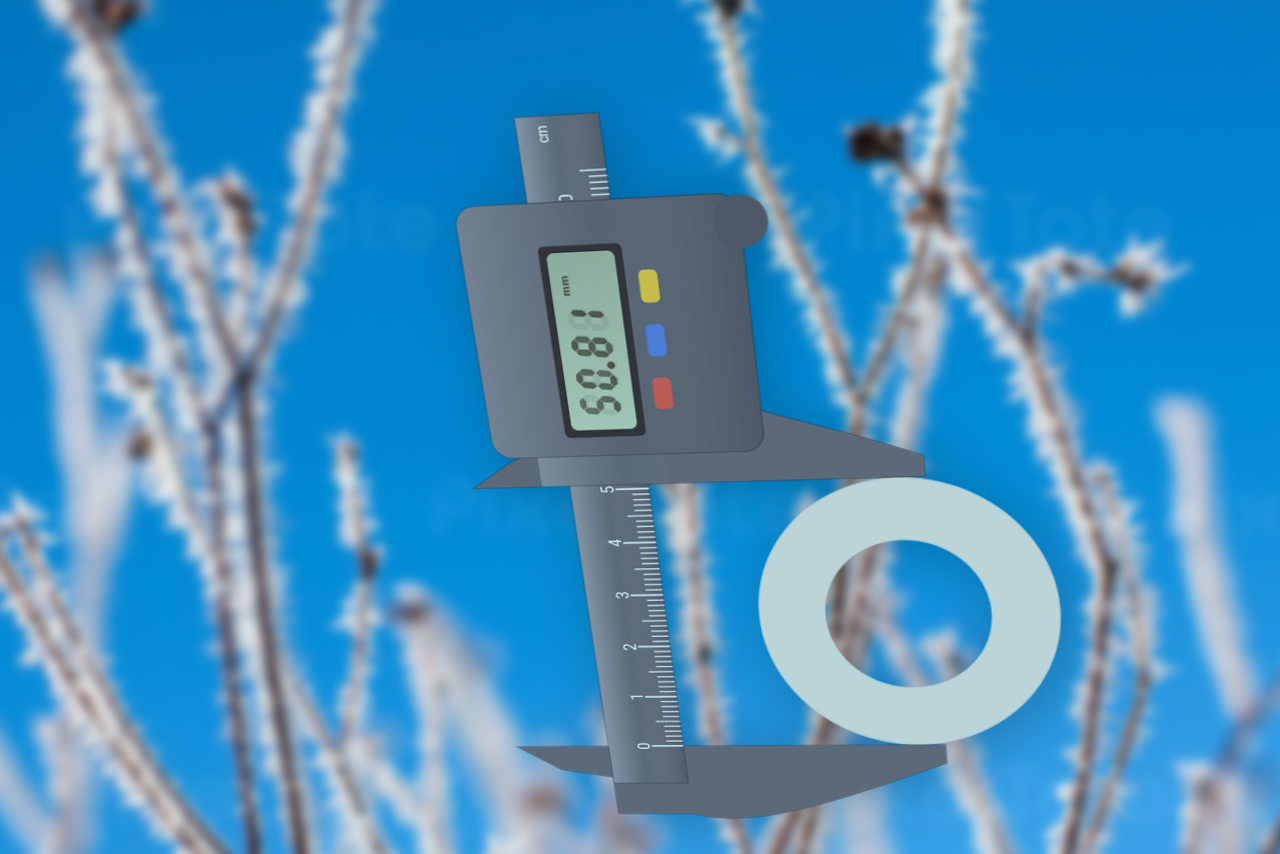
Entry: **50.81** mm
